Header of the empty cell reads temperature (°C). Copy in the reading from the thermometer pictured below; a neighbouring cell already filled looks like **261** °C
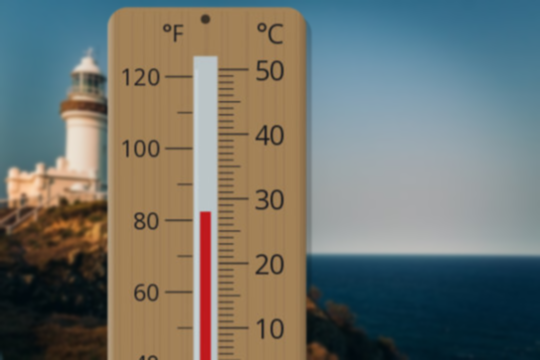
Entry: **28** °C
